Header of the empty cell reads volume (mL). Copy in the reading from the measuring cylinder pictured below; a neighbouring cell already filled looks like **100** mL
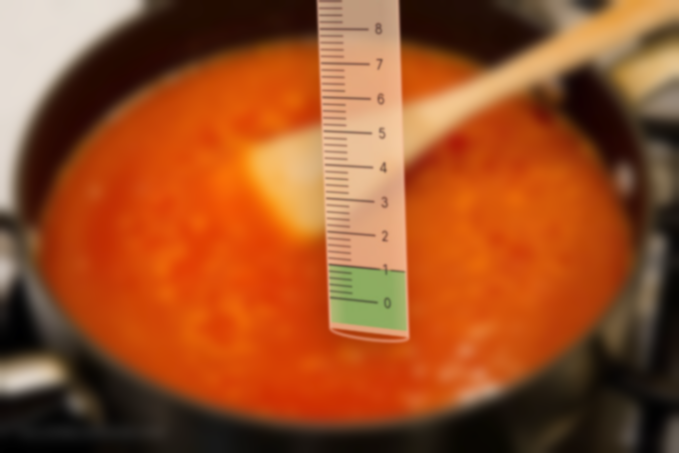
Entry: **1** mL
